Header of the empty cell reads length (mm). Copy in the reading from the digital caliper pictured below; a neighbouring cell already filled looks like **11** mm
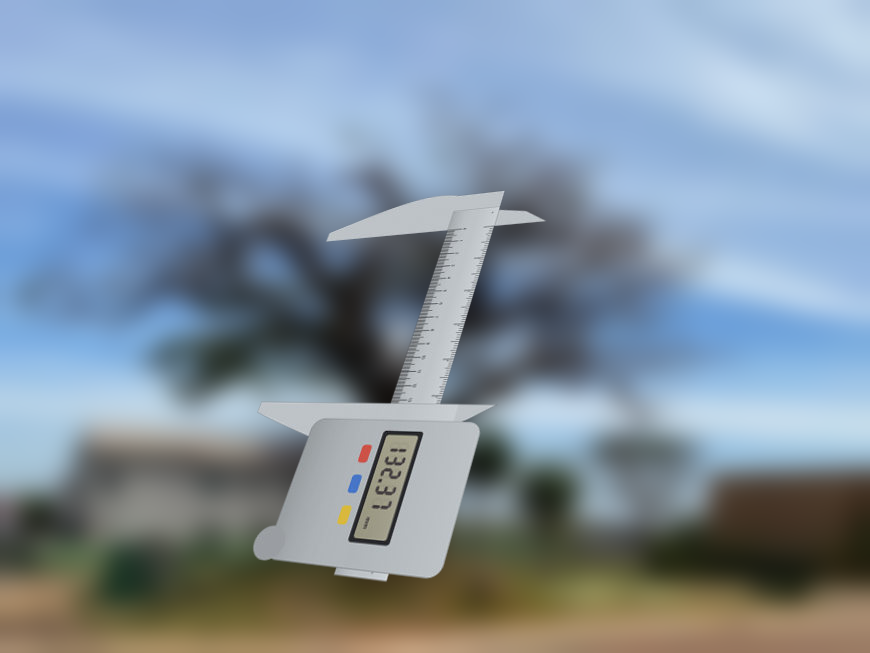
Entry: **132.37** mm
